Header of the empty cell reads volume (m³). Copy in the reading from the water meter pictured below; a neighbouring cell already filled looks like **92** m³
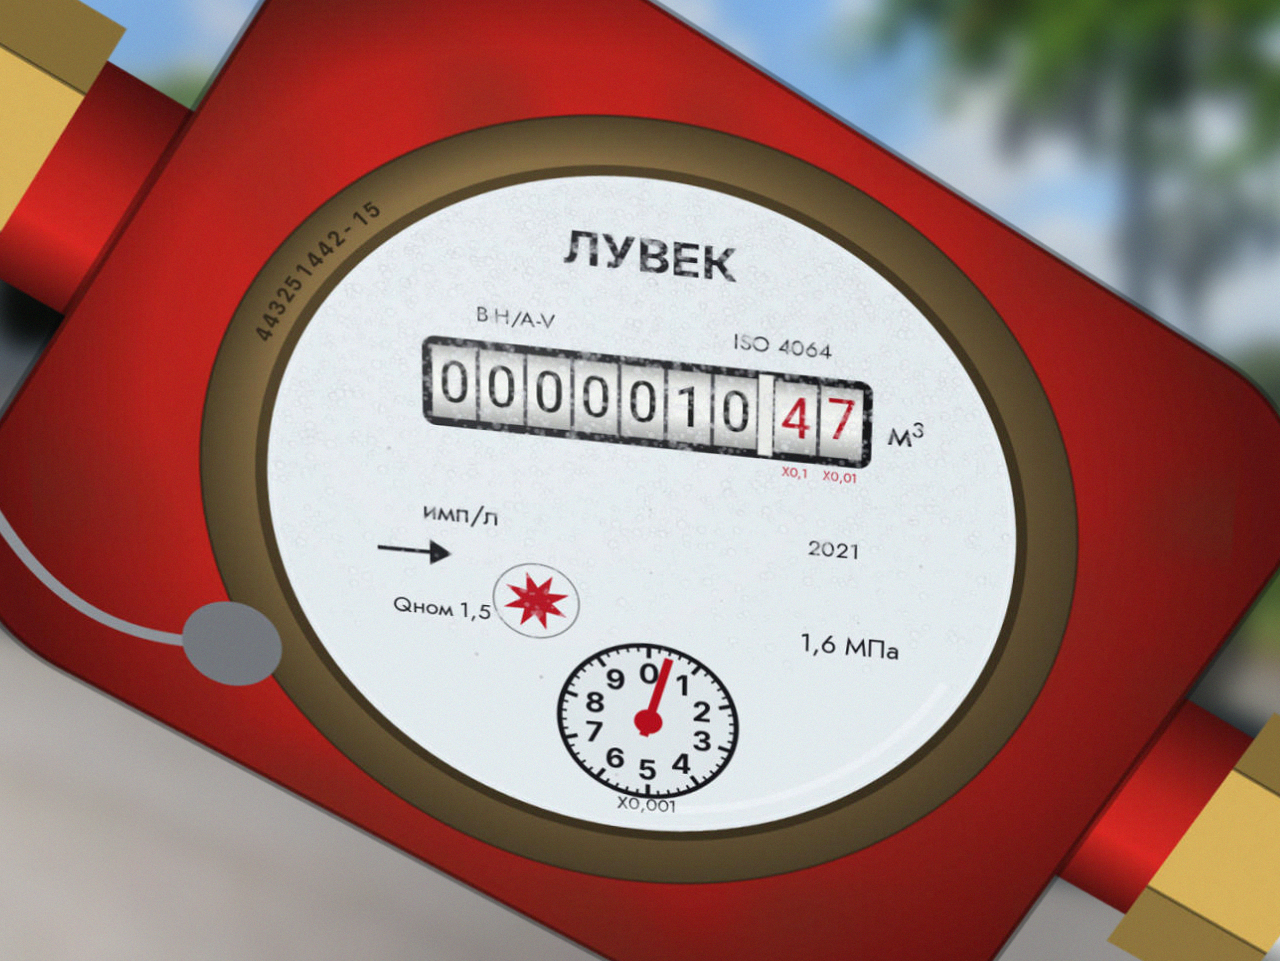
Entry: **10.470** m³
